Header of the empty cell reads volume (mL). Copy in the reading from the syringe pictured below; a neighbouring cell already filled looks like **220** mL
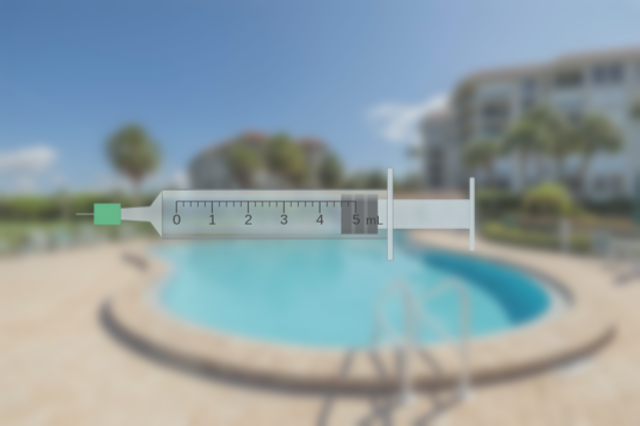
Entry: **4.6** mL
